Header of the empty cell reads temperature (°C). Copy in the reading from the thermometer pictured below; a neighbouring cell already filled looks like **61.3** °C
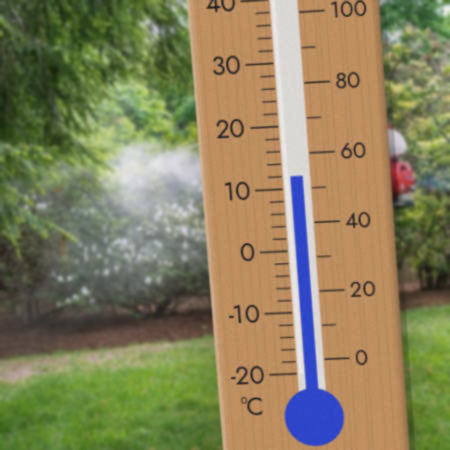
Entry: **12** °C
